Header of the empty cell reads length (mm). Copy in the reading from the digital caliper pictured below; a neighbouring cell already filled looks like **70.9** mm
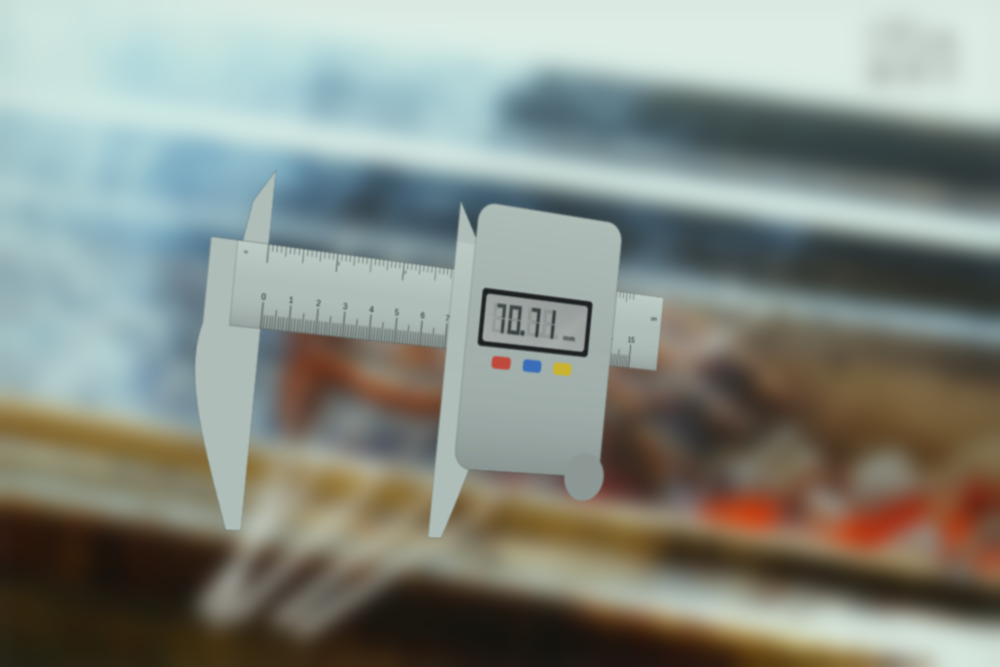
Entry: **70.71** mm
